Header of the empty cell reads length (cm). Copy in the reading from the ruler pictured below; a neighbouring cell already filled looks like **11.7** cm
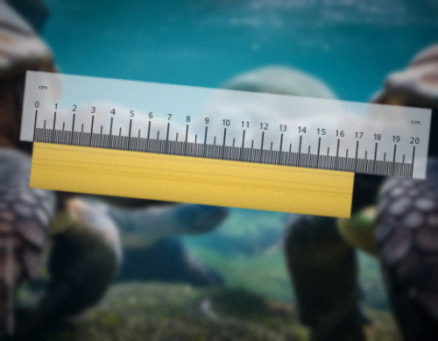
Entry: **17** cm
